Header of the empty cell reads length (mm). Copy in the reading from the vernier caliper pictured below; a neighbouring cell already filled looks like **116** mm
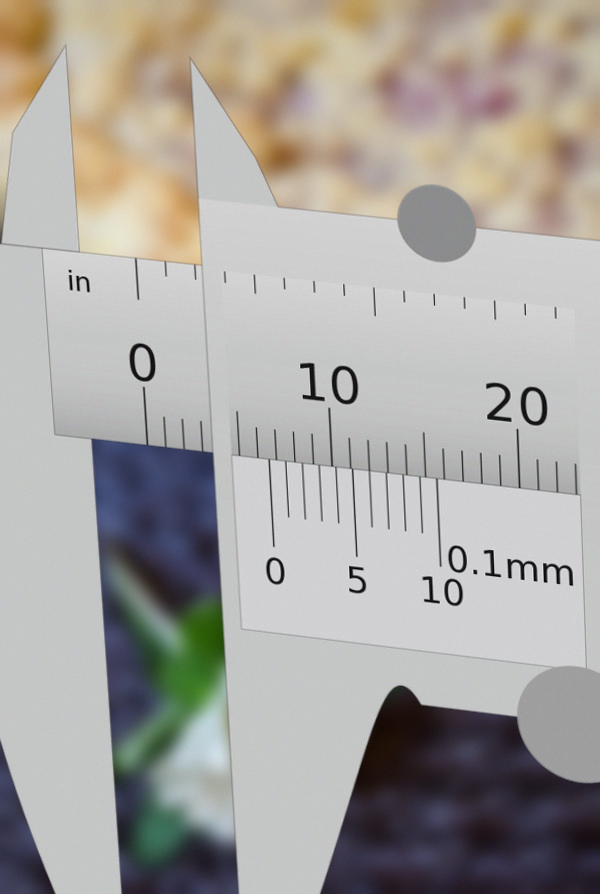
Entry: **6.6** mm
